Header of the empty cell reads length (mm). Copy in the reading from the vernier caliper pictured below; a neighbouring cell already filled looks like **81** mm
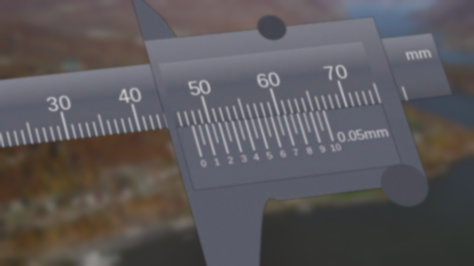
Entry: **47.5** mm
